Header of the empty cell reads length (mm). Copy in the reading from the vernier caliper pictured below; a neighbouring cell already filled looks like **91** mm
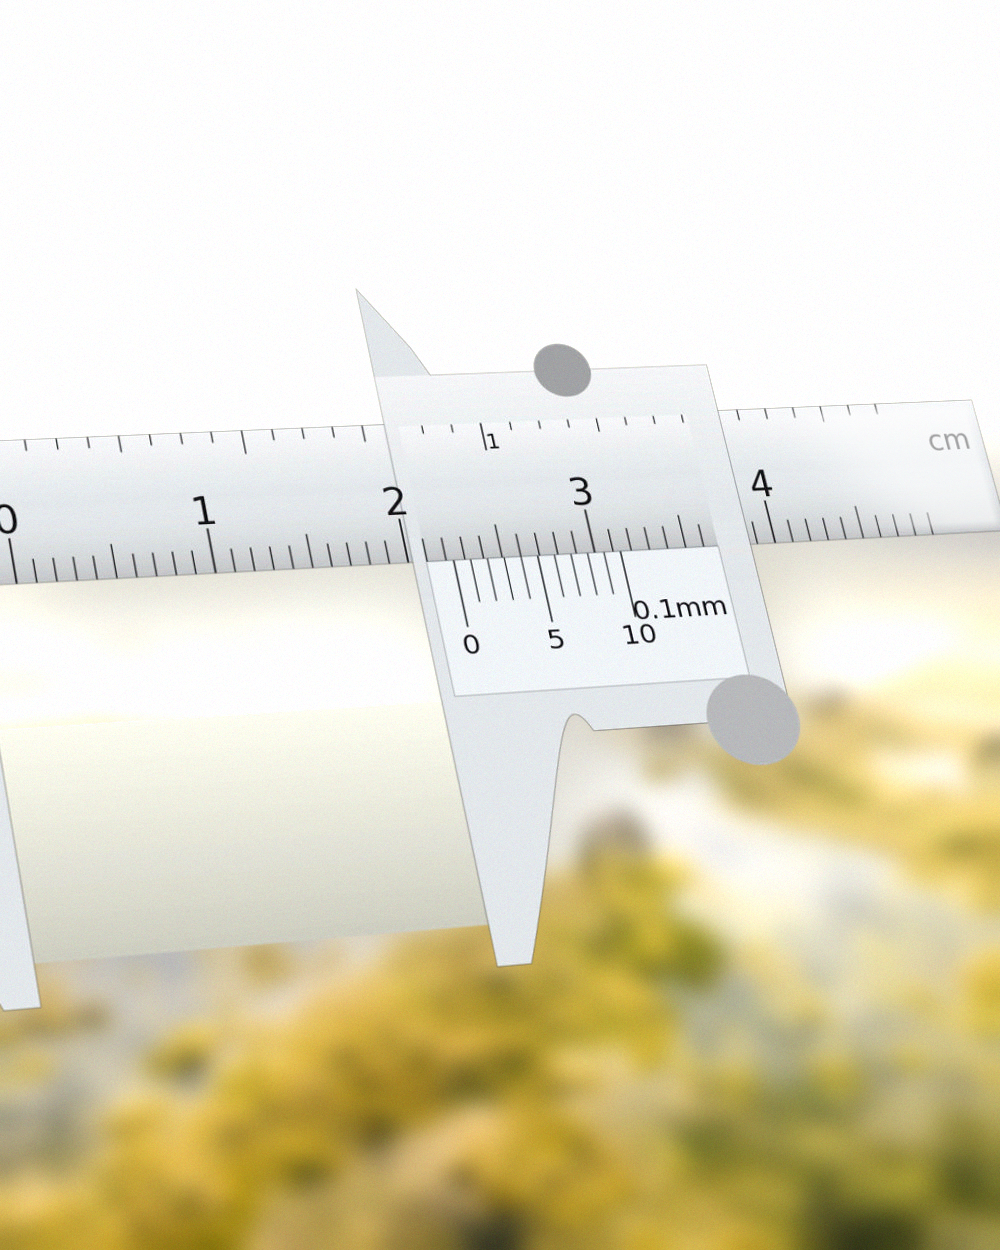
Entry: **22.4** mm
